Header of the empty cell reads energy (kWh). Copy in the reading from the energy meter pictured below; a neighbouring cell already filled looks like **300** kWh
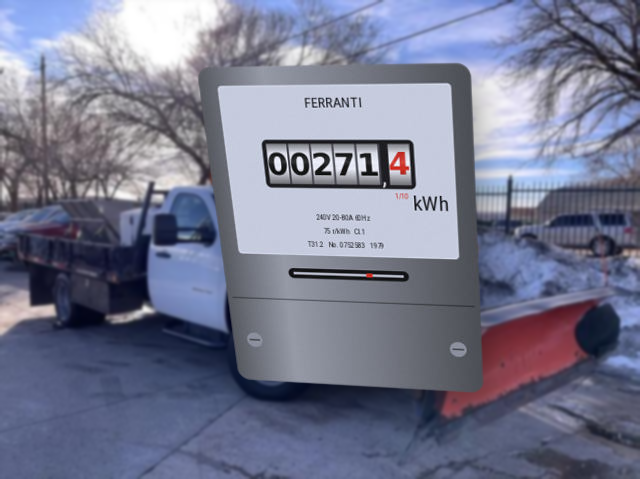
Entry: **271.4** kWh
